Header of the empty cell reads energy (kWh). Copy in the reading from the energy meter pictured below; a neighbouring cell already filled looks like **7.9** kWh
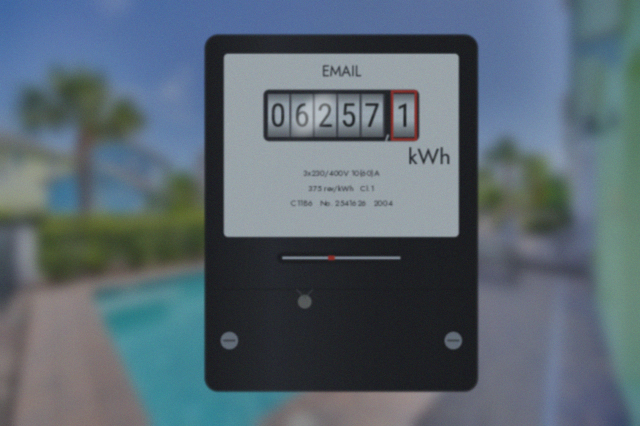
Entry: **6257.1** kWh
